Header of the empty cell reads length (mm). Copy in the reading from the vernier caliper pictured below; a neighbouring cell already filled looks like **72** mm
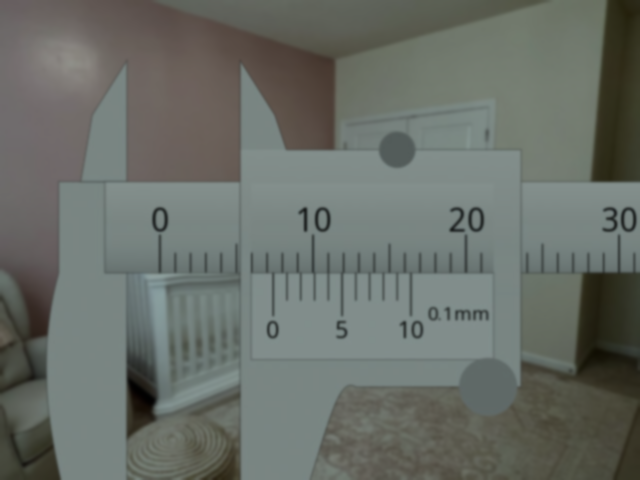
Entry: **7.4** mm
